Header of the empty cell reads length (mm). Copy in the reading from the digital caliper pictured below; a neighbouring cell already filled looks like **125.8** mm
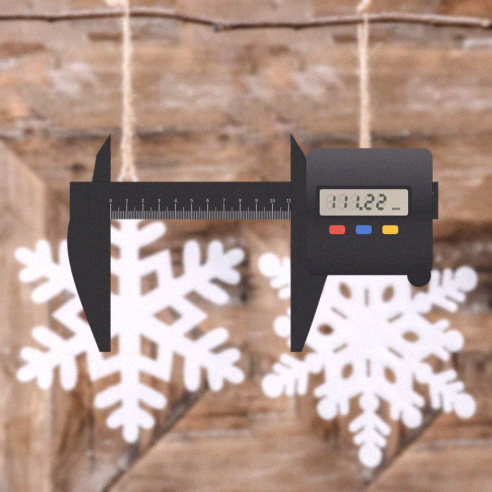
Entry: **111.22** mm
